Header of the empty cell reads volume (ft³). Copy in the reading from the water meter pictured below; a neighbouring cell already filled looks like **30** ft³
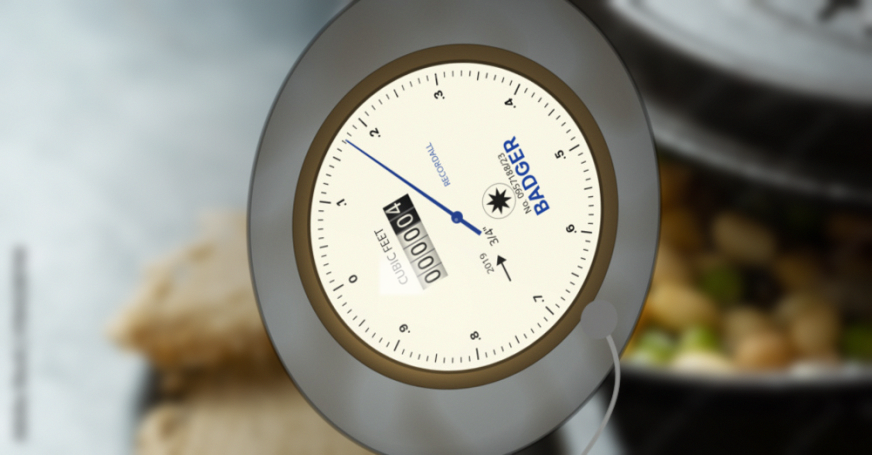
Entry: **4.17** ft³
